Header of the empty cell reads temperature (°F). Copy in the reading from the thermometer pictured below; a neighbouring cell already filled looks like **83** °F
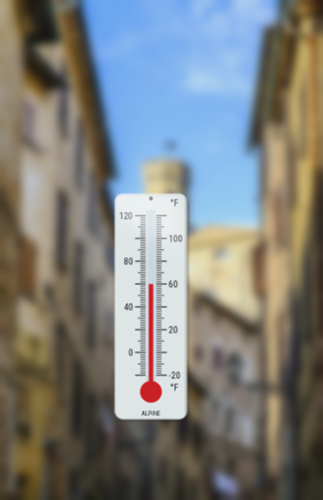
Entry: **60** °F
